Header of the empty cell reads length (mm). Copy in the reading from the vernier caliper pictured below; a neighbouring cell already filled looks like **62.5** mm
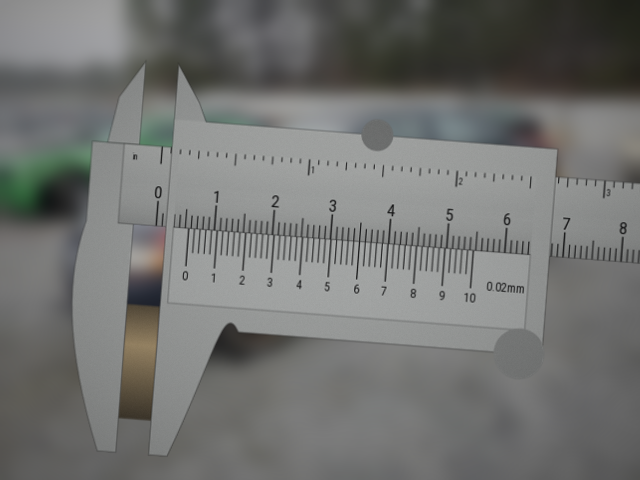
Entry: **5.6** mm
